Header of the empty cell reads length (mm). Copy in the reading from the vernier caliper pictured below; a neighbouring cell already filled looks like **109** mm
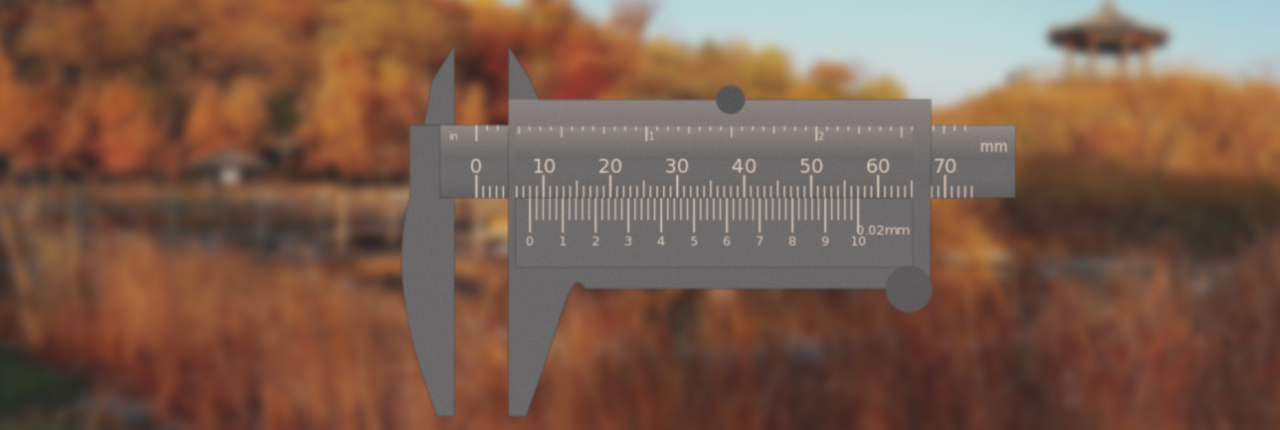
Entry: **8.0** mm
